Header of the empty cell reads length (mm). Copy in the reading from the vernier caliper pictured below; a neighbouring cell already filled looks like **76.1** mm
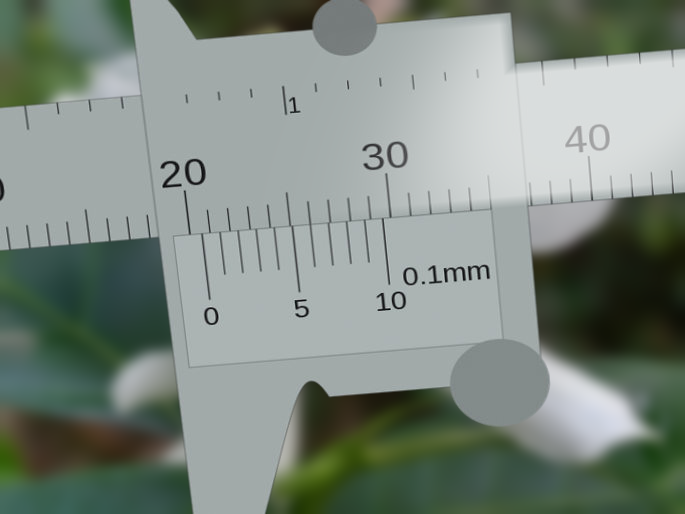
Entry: **20.6** mm
